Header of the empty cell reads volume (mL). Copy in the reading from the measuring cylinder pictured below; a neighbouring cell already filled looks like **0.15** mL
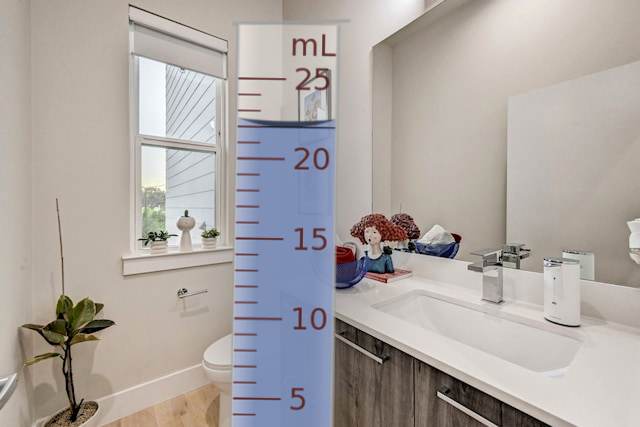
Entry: **22** mL
